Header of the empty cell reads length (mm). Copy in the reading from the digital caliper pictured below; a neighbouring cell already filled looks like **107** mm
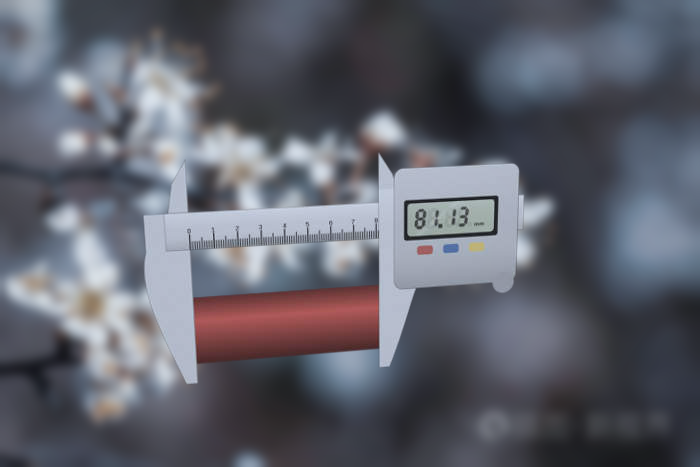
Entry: **81.13** mm
